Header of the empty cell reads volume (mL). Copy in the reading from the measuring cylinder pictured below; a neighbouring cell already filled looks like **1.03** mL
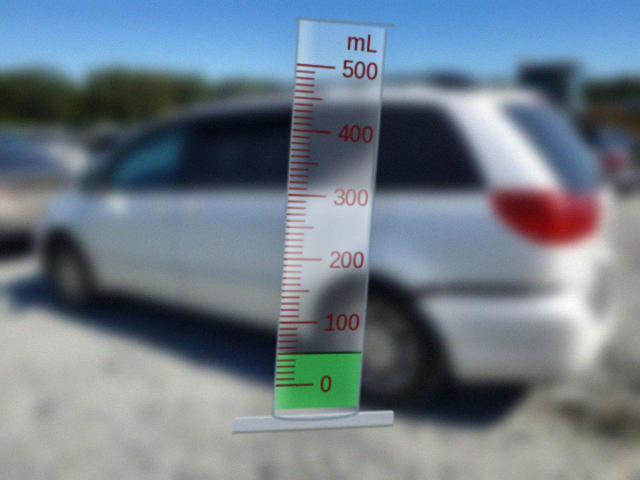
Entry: **50** mL
